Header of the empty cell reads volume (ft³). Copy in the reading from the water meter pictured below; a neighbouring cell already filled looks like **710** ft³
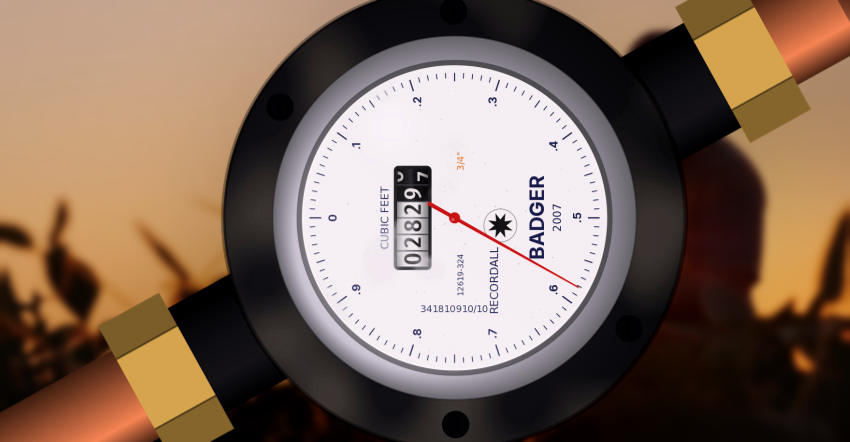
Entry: **28296.58** ft³
